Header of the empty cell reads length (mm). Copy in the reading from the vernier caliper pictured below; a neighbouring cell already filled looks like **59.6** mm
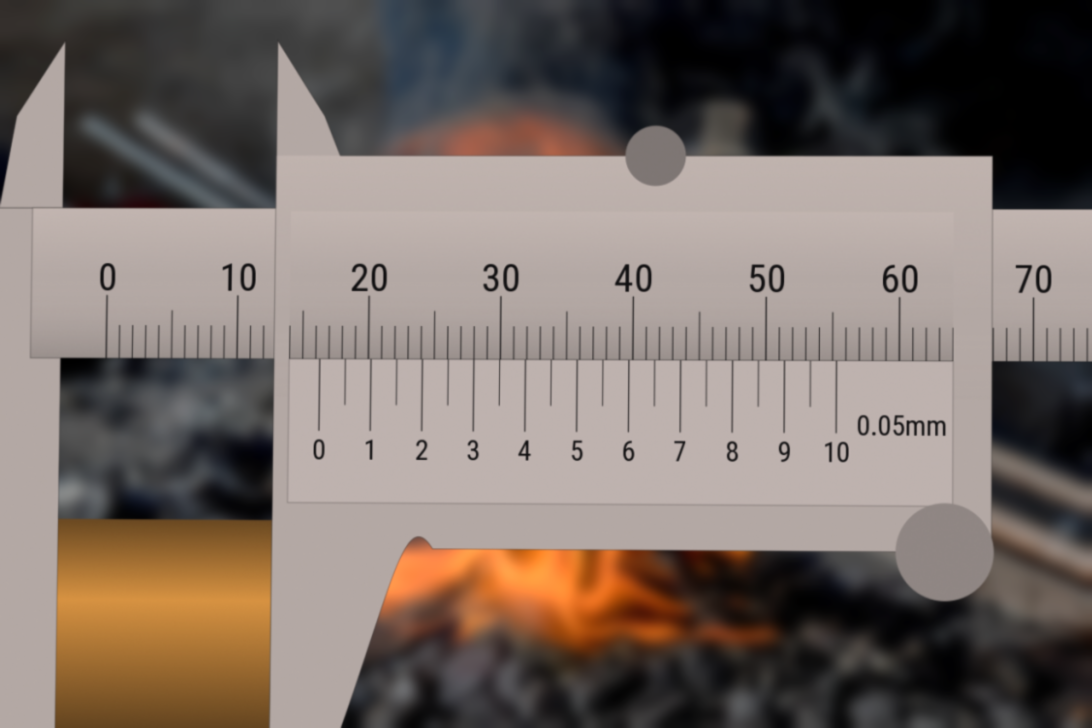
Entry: **16.3** mm
